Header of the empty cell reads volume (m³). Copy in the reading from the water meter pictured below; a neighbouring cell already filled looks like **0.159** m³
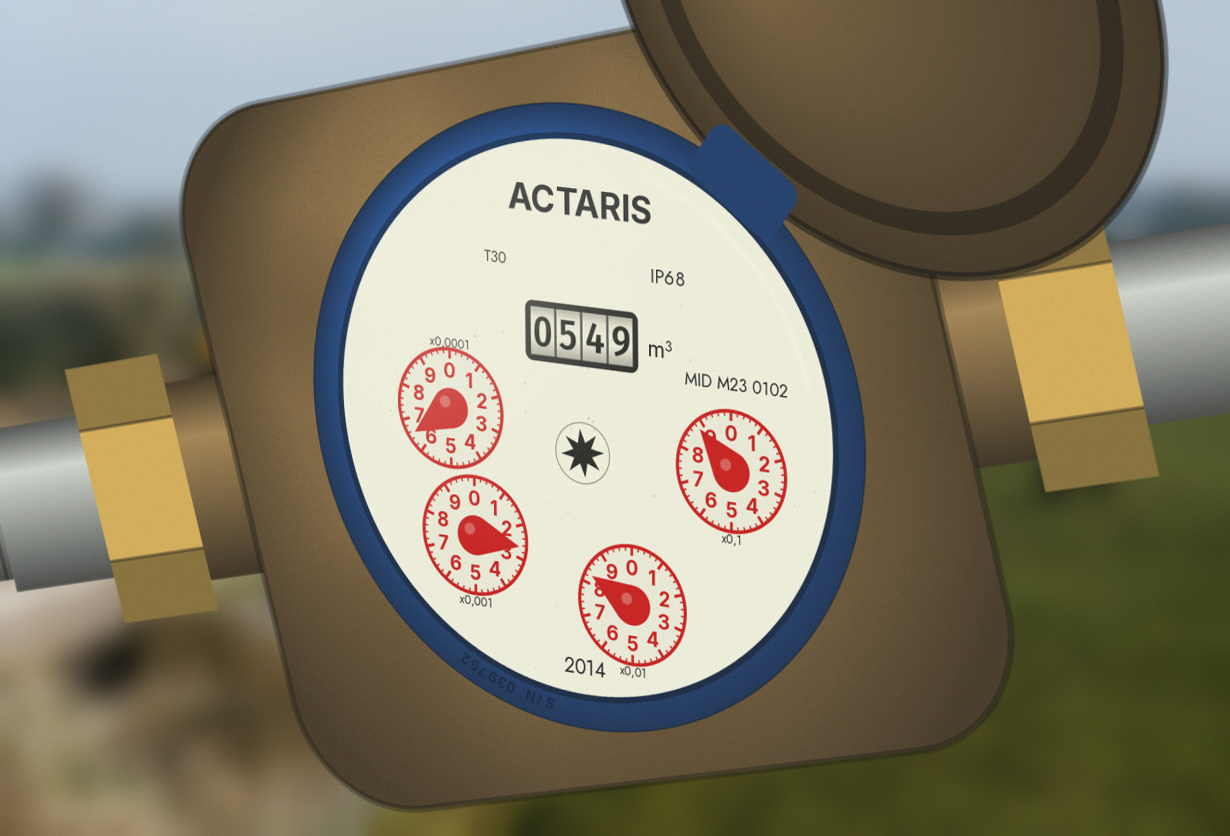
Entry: **549.8826** m³
